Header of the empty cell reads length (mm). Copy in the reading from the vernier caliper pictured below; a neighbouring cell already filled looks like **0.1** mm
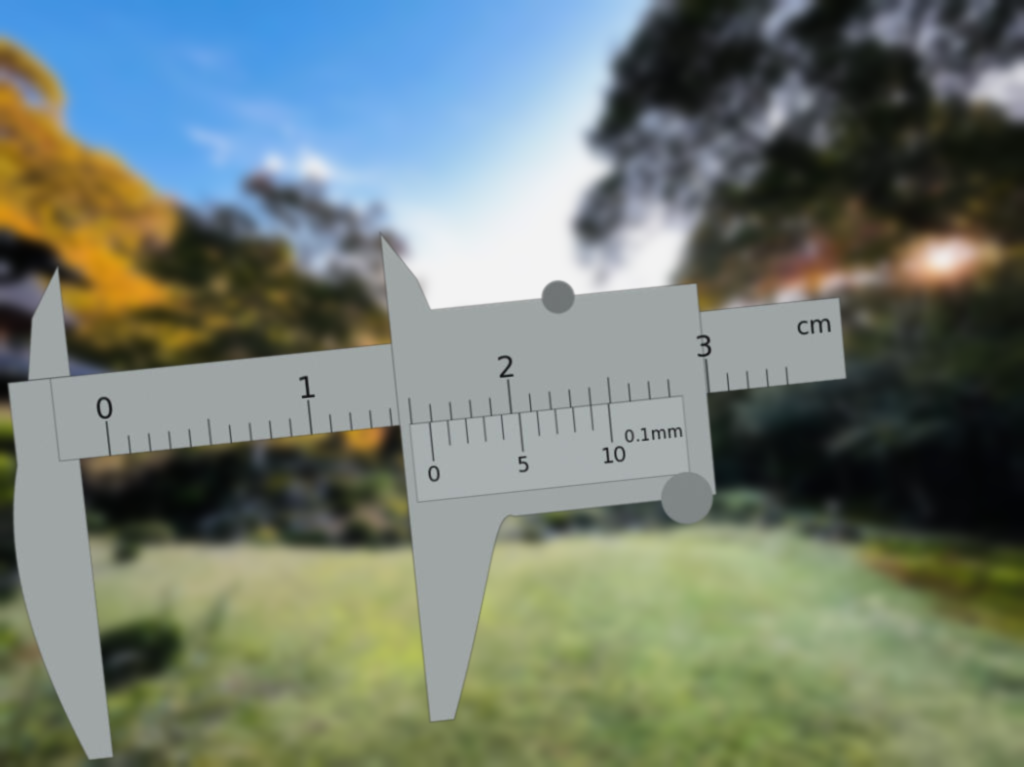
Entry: **15.9** mm
